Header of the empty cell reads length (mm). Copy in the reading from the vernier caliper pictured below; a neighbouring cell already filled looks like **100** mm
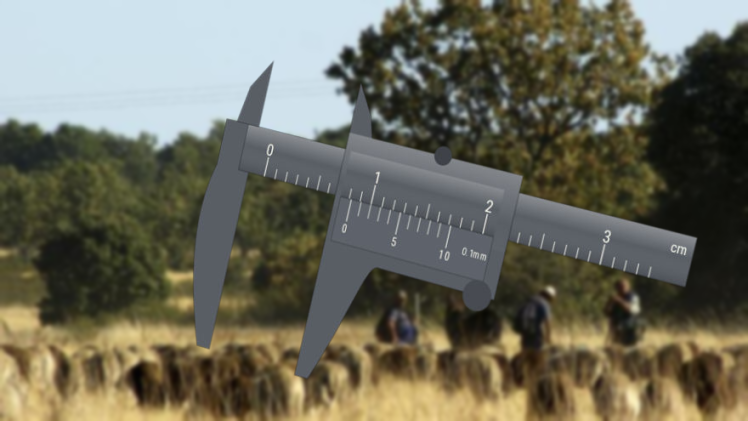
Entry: **8.2** mm
